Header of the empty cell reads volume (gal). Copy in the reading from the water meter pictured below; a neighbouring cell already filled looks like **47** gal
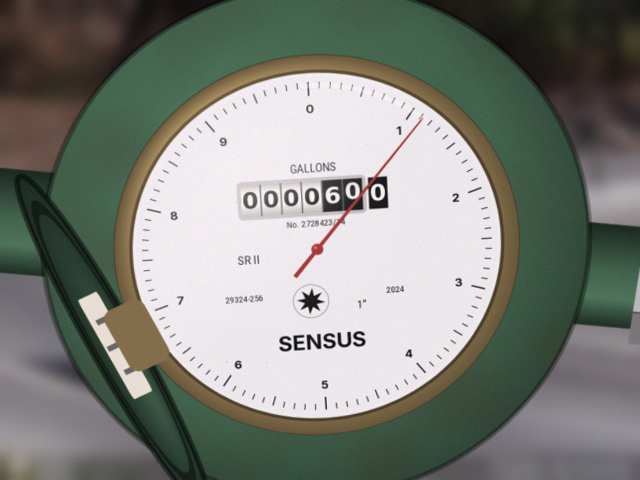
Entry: **601.1** gal
